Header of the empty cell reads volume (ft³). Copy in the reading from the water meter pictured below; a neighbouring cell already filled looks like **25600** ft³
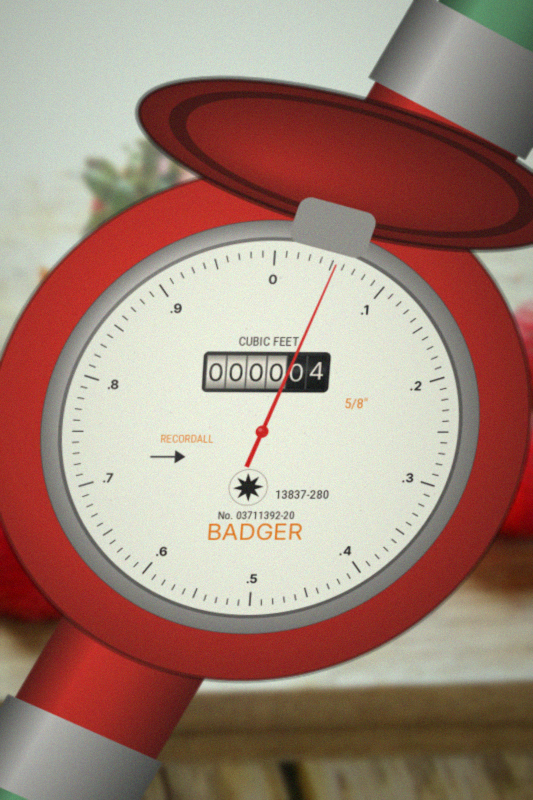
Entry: **4.05** ft³
